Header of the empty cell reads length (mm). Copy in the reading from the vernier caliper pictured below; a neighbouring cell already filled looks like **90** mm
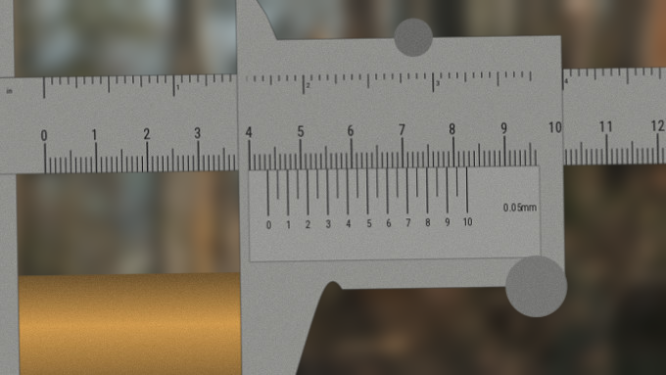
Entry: **43.5** mm
